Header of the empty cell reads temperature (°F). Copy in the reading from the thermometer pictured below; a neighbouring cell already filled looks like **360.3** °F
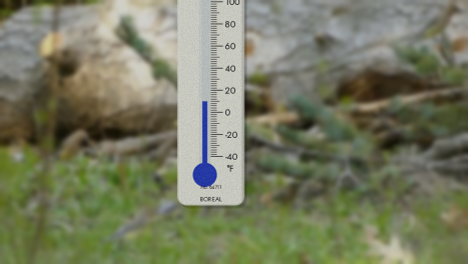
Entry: **10** °F
